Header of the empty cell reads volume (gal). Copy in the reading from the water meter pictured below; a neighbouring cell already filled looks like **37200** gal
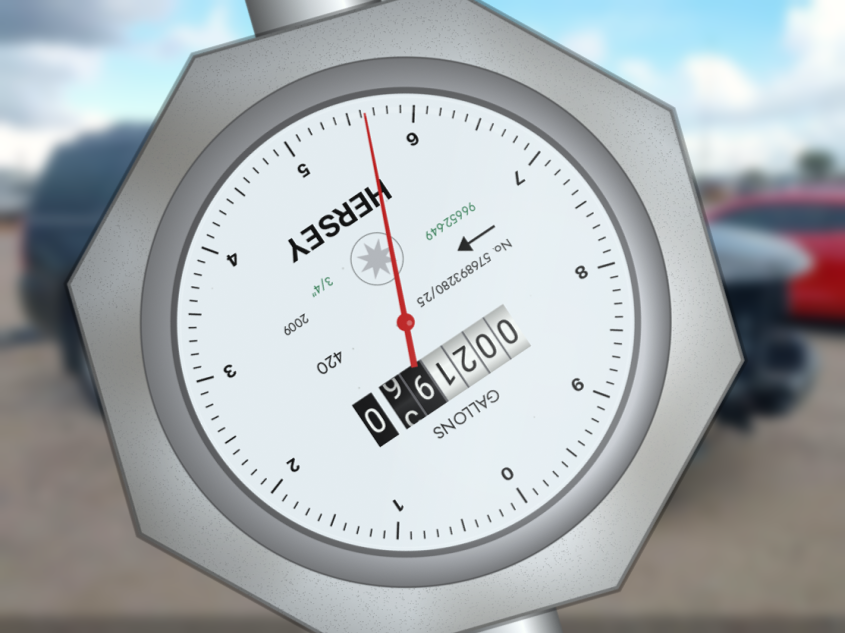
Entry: **21955.6** gal
